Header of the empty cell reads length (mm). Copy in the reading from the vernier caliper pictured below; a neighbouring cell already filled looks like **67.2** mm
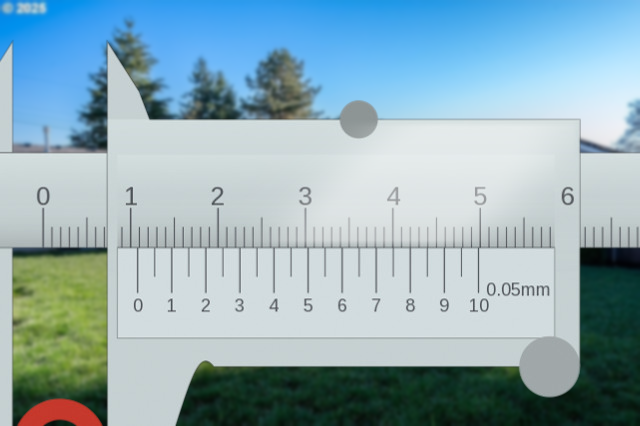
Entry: **10.8** mm
